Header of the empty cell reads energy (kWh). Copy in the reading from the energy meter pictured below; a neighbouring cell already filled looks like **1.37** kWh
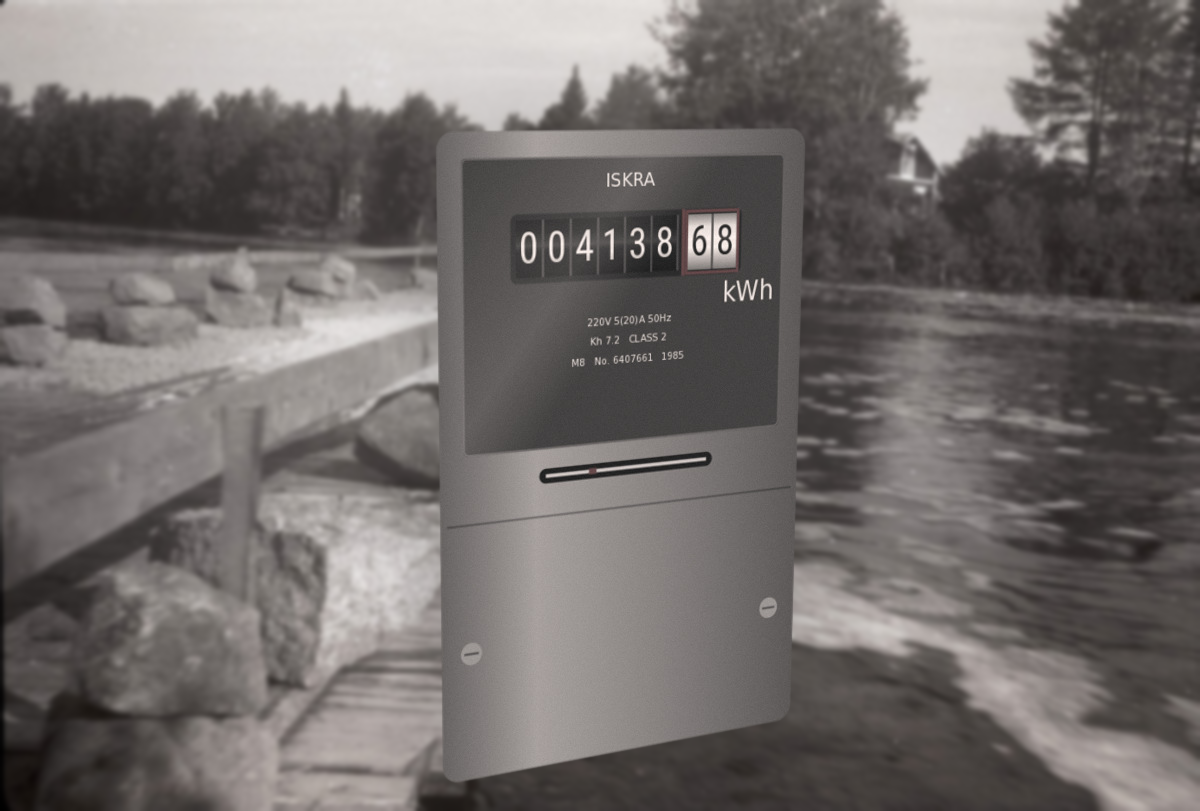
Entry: **4138.68** kWh
